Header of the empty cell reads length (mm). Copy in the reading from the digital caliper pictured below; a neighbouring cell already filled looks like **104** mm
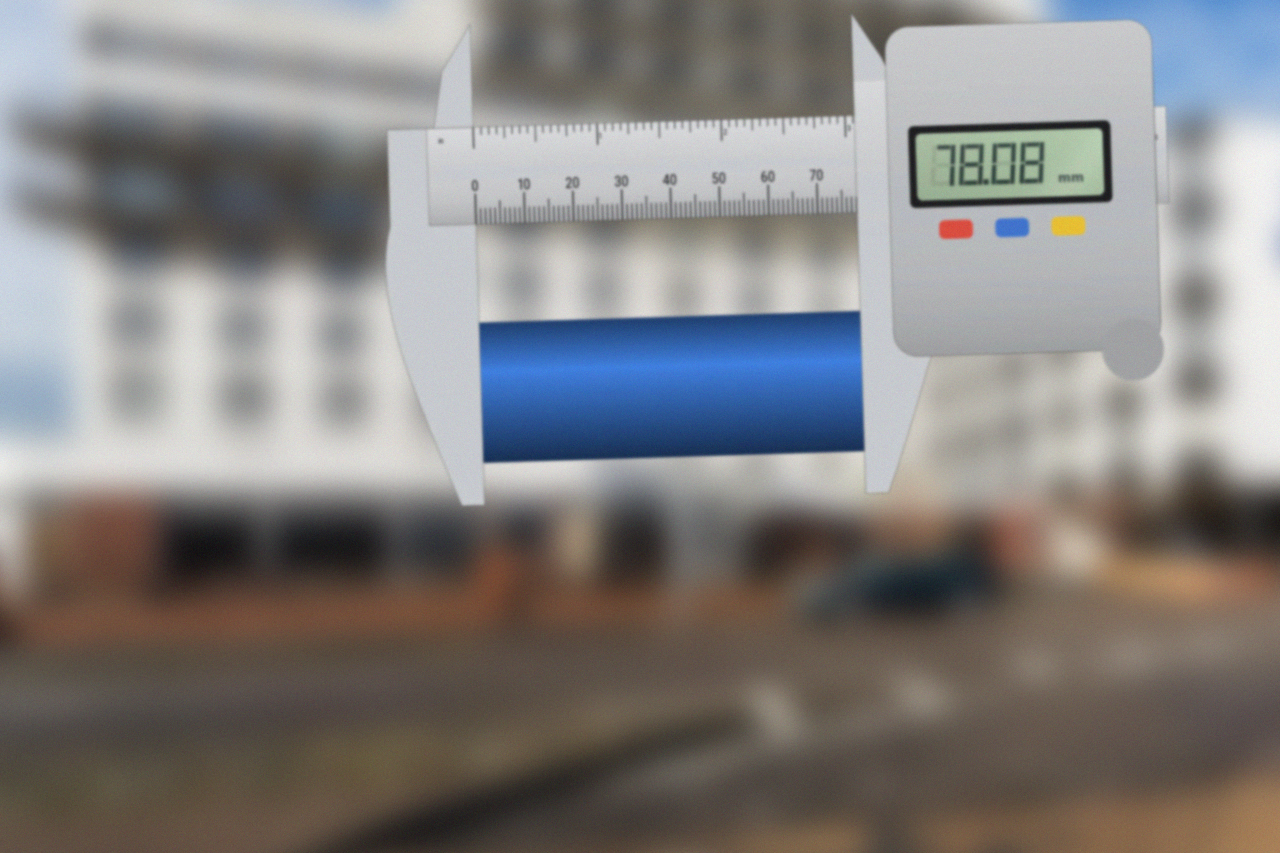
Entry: **78.08** mm
